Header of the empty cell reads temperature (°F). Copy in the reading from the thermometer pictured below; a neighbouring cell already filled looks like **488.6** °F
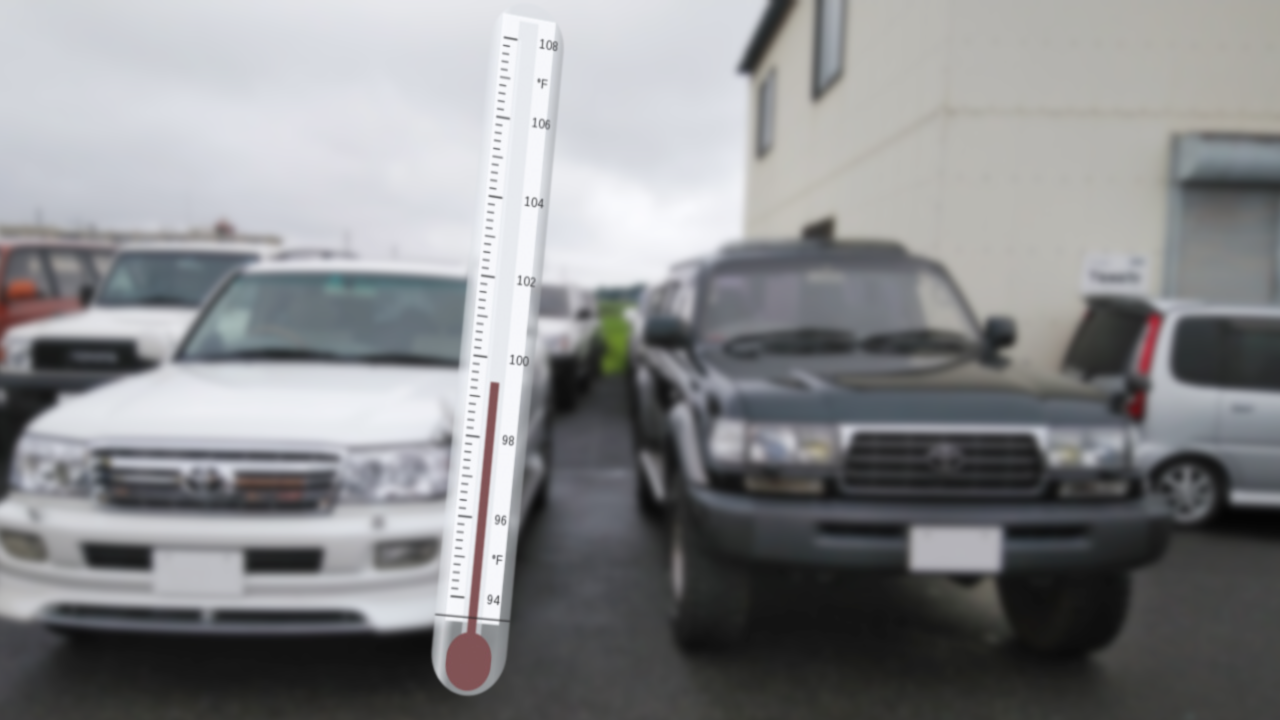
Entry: **99.4** °F
